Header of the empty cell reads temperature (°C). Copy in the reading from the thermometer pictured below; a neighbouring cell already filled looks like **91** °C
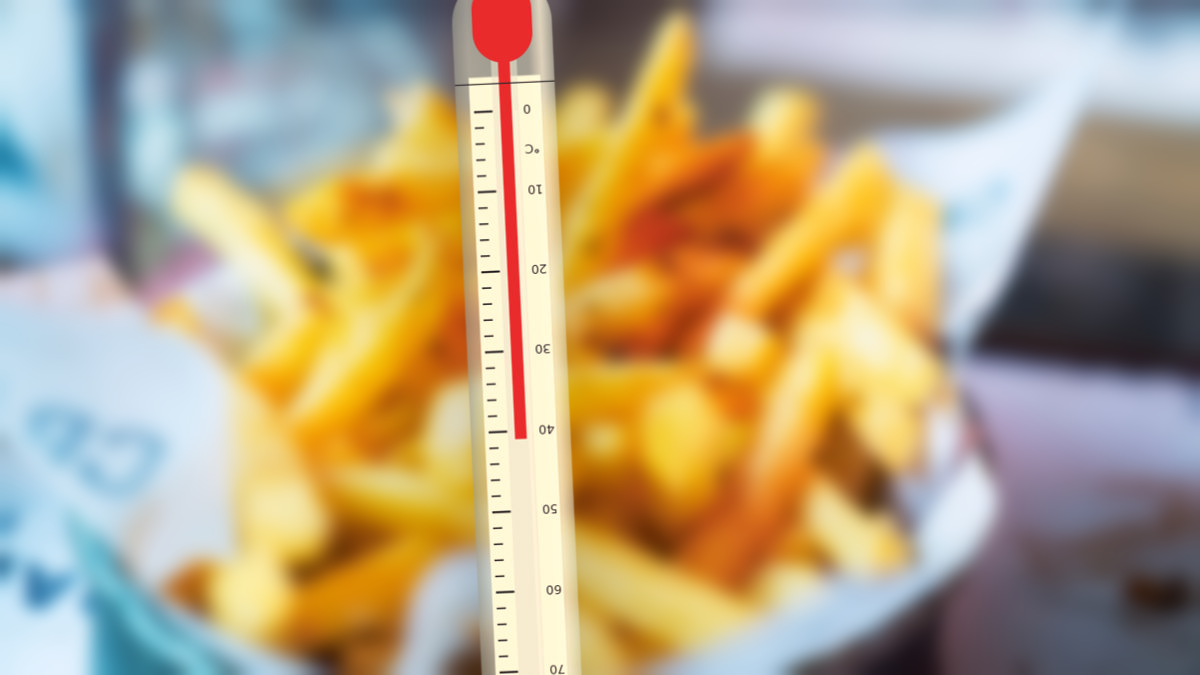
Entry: **41** °C
